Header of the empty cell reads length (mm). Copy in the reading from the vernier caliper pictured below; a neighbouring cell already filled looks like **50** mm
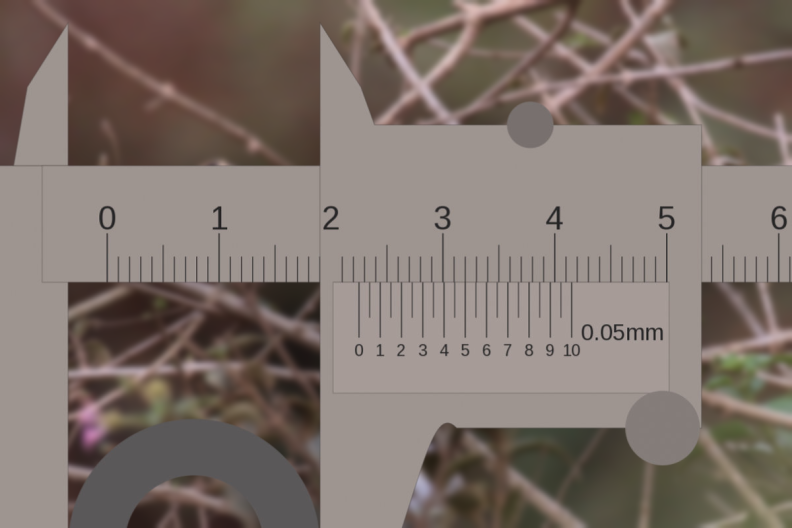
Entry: **22.5** mm
